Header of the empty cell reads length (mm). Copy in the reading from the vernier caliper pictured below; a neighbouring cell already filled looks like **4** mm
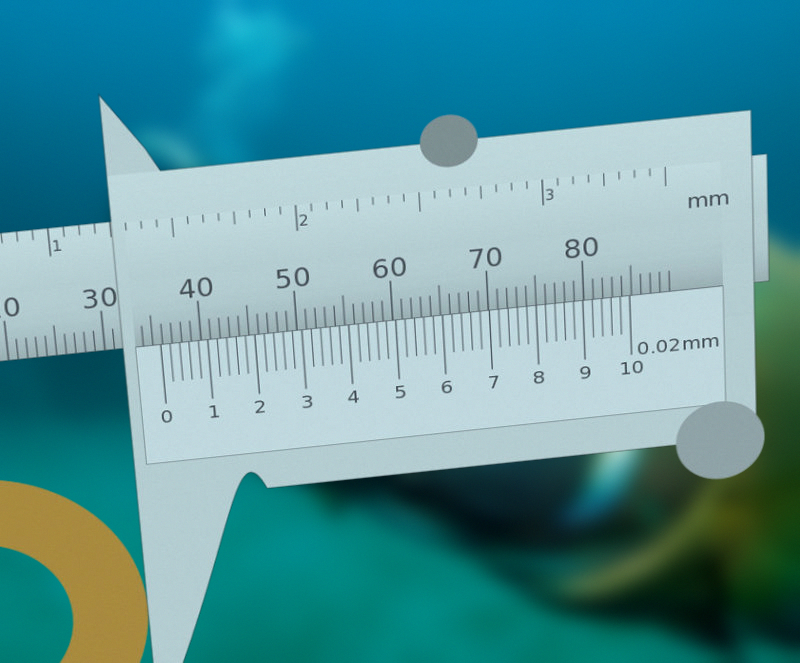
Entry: **35.8** mm
